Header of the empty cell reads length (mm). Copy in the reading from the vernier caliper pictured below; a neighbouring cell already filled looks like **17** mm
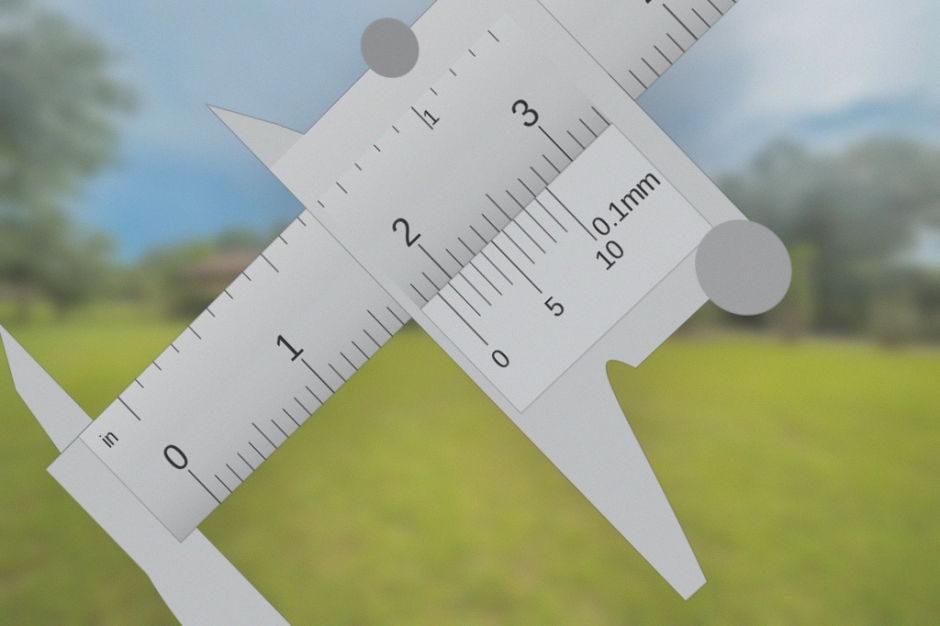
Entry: **18.8** mm
